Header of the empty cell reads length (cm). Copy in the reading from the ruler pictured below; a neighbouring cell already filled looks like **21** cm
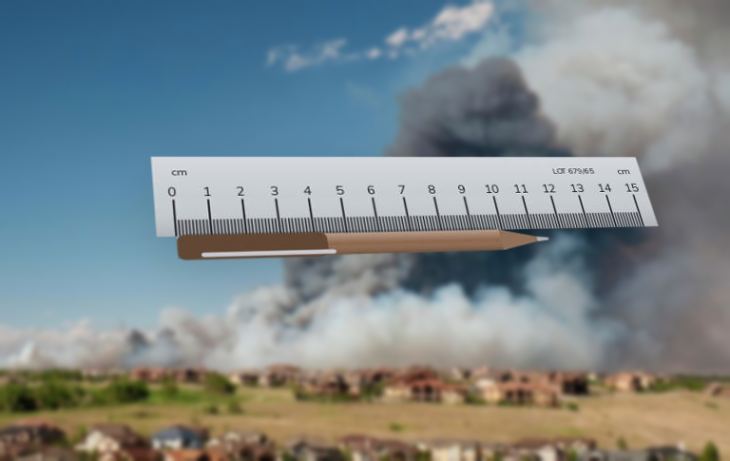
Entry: **11.5** cm
